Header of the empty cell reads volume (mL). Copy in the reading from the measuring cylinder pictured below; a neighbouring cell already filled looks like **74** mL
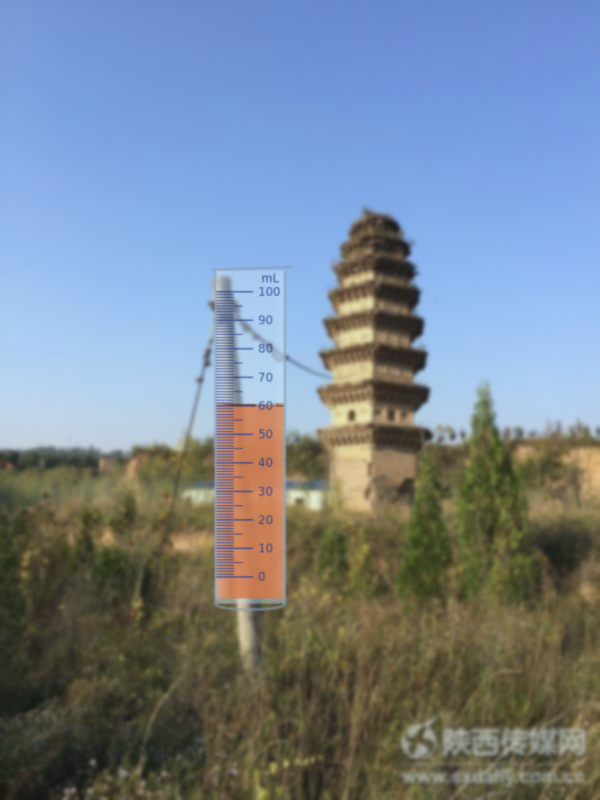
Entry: **60** mL
